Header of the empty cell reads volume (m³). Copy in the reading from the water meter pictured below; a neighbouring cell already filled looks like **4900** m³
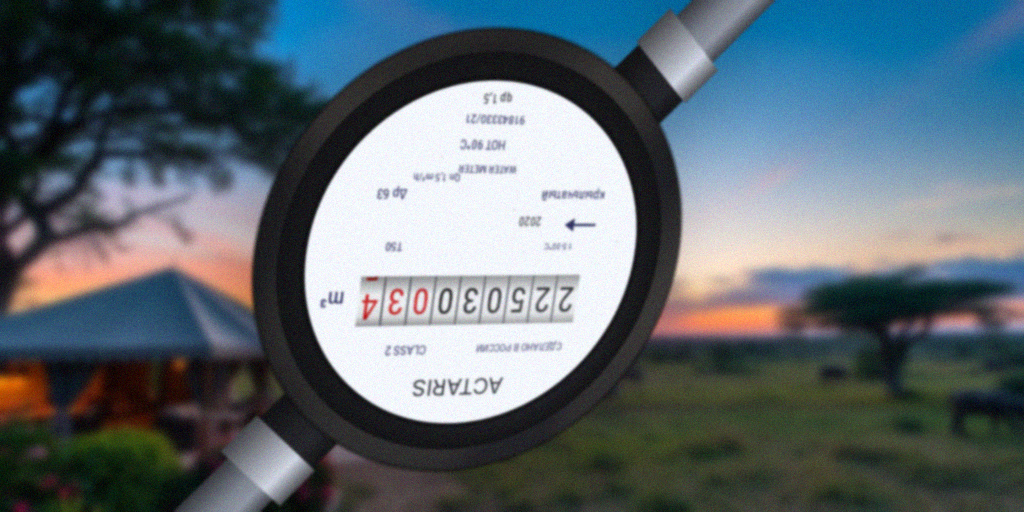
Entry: **225030.034** m³
